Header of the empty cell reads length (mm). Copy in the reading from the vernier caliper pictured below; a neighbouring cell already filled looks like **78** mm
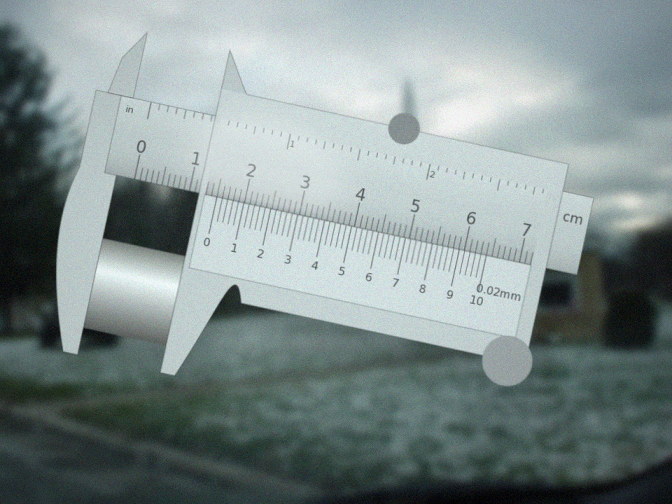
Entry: **15.0** mm
